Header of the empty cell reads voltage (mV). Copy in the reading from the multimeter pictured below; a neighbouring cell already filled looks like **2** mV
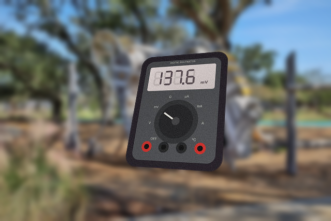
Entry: **137.6** mV
